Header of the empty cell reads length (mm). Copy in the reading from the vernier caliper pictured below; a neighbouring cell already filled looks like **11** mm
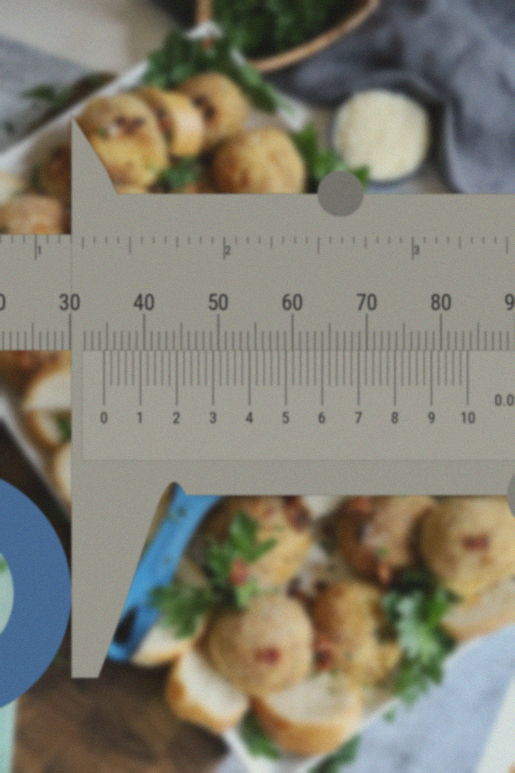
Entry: **34.6** mm
